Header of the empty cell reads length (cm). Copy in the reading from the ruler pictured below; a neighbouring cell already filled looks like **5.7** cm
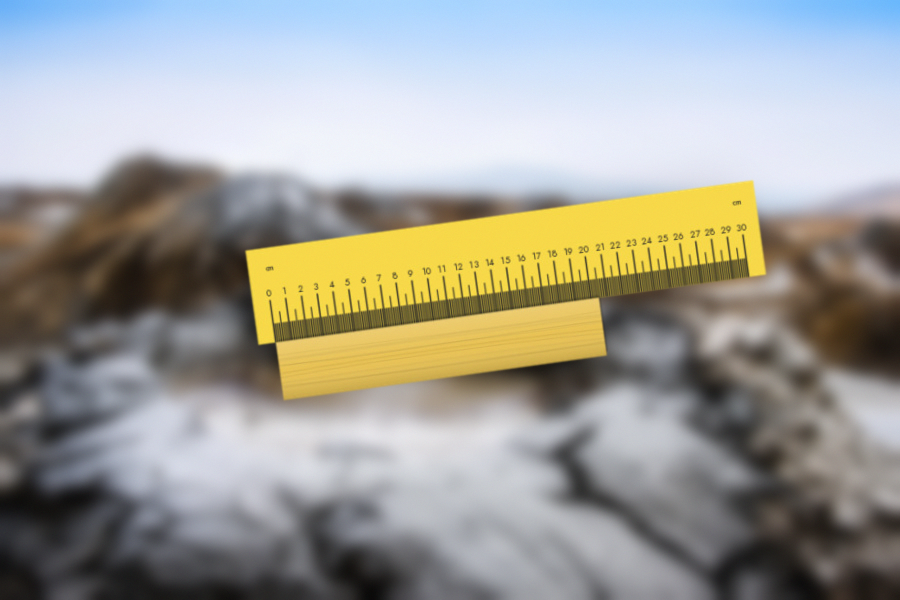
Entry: **20.5** cm
